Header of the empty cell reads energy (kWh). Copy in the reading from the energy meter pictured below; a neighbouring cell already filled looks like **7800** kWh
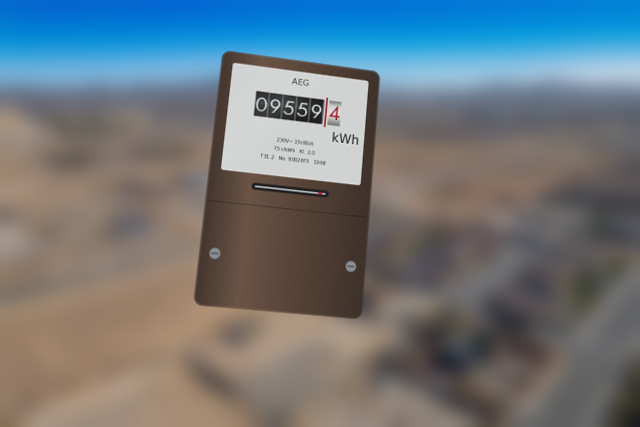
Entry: **9559.4** kWh
